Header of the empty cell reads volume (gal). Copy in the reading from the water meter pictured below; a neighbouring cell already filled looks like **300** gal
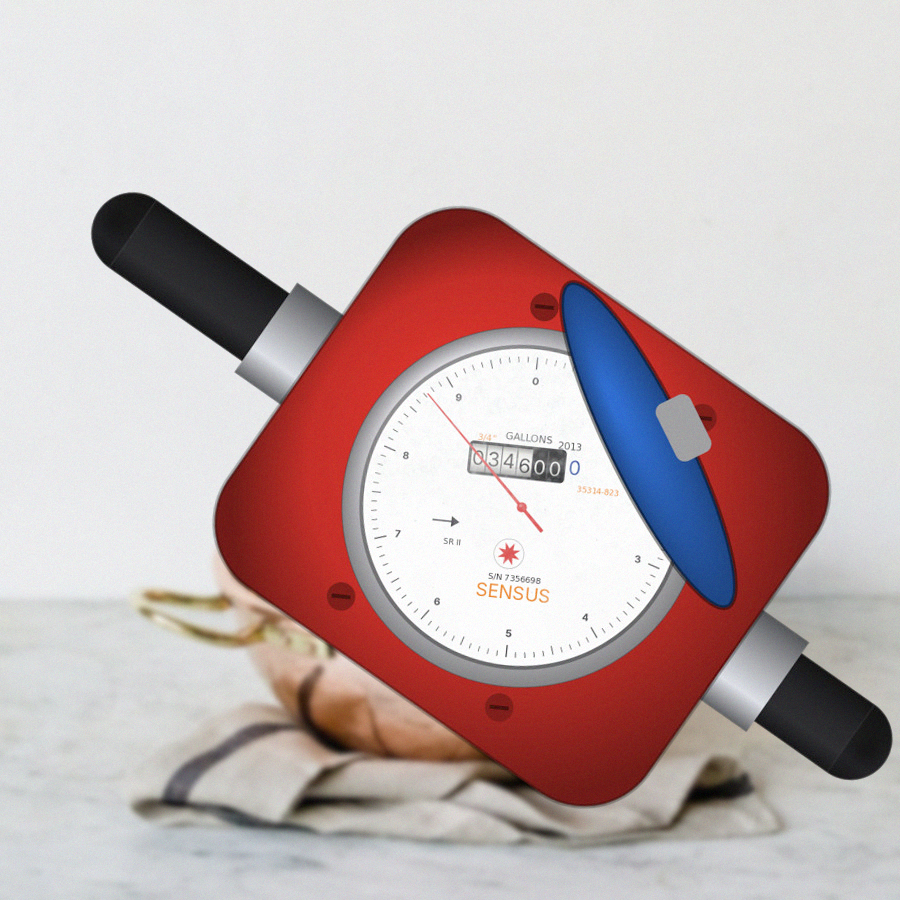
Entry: **345998.7** gal
